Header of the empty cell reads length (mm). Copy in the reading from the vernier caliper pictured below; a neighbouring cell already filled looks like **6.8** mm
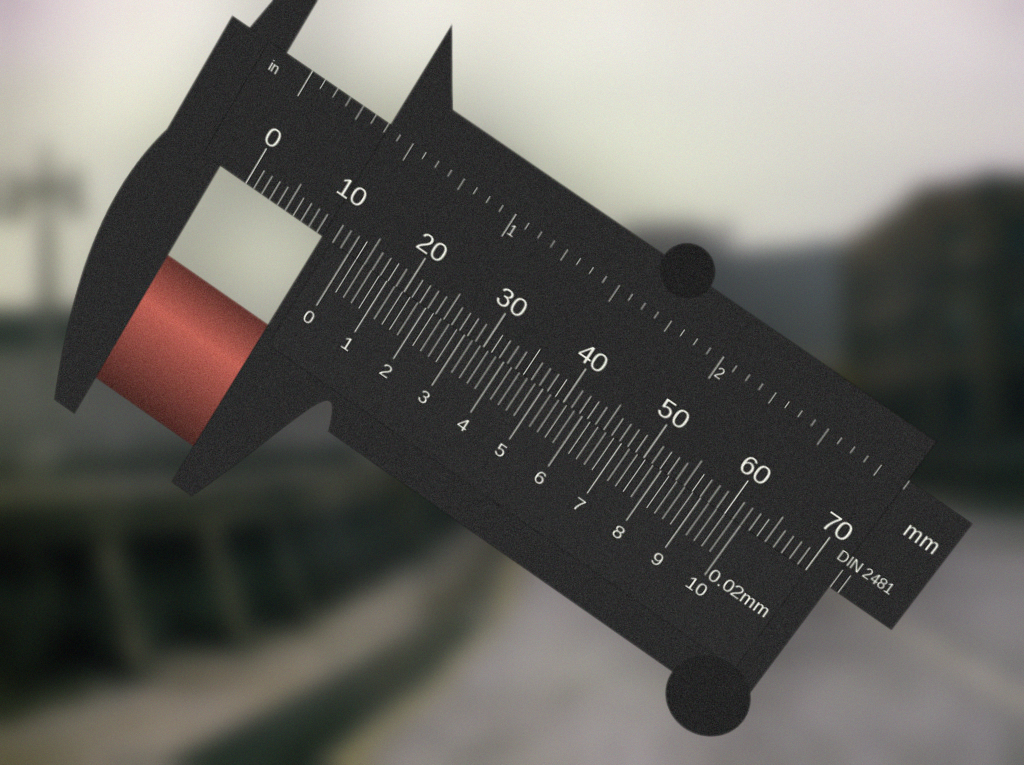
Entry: **13.0** mm
